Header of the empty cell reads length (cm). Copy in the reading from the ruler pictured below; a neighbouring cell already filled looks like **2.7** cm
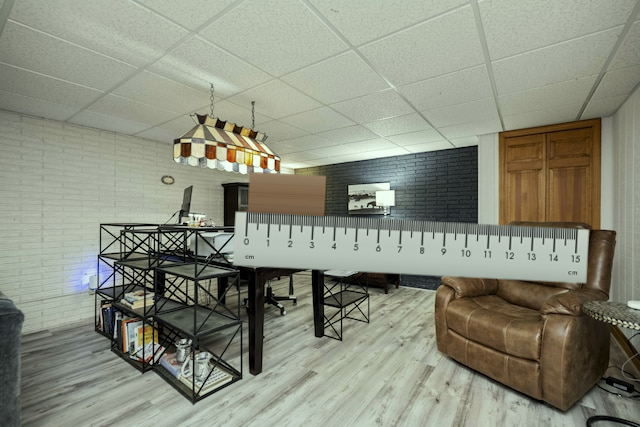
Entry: **3.5** cm
